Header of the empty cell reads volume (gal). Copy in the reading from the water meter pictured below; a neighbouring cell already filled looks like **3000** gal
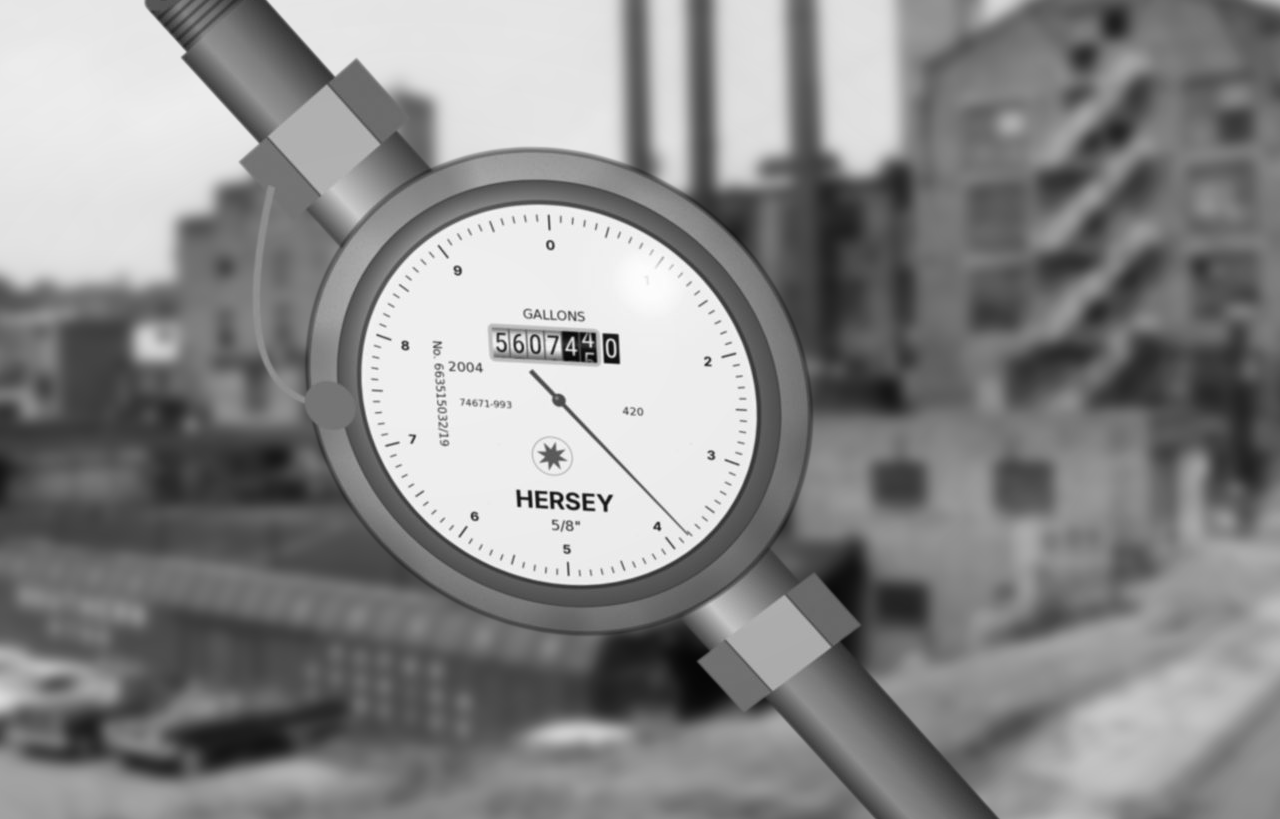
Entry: **5607443.8** gal
